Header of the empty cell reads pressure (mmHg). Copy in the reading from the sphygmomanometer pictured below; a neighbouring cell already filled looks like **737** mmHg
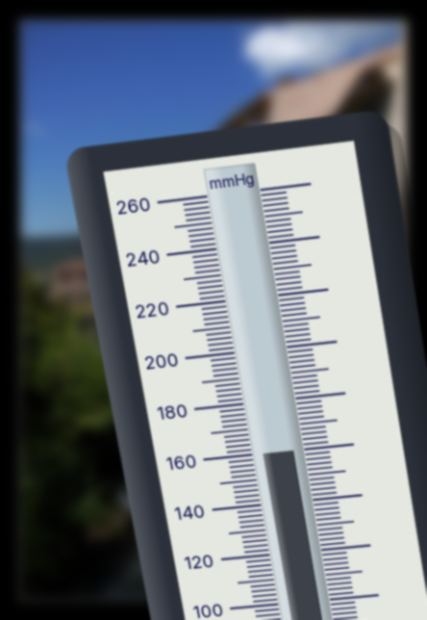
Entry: **160** mmHg
